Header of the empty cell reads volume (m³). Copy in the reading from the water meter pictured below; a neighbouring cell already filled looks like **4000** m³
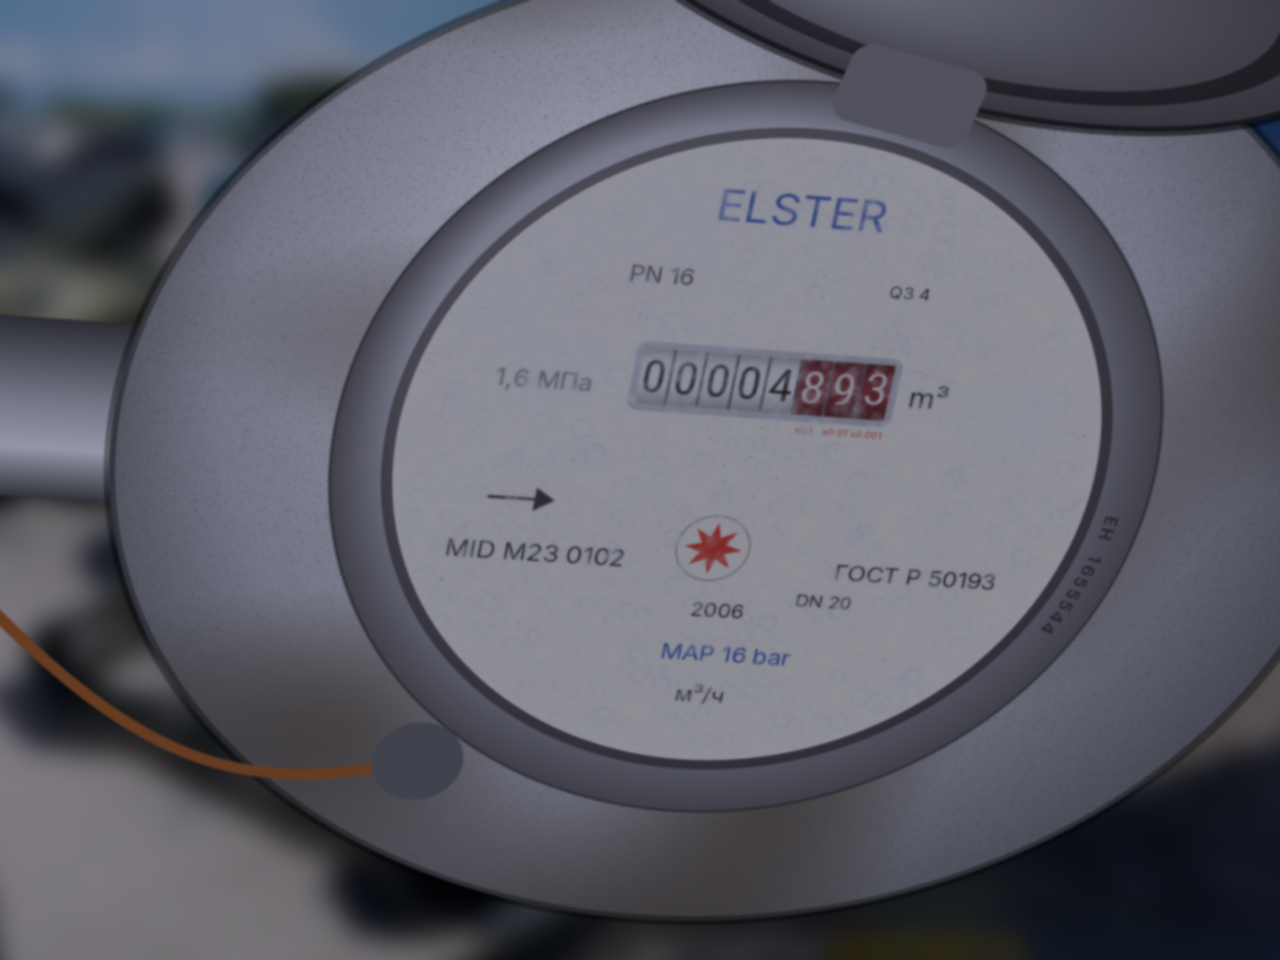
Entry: **4.893** m³
